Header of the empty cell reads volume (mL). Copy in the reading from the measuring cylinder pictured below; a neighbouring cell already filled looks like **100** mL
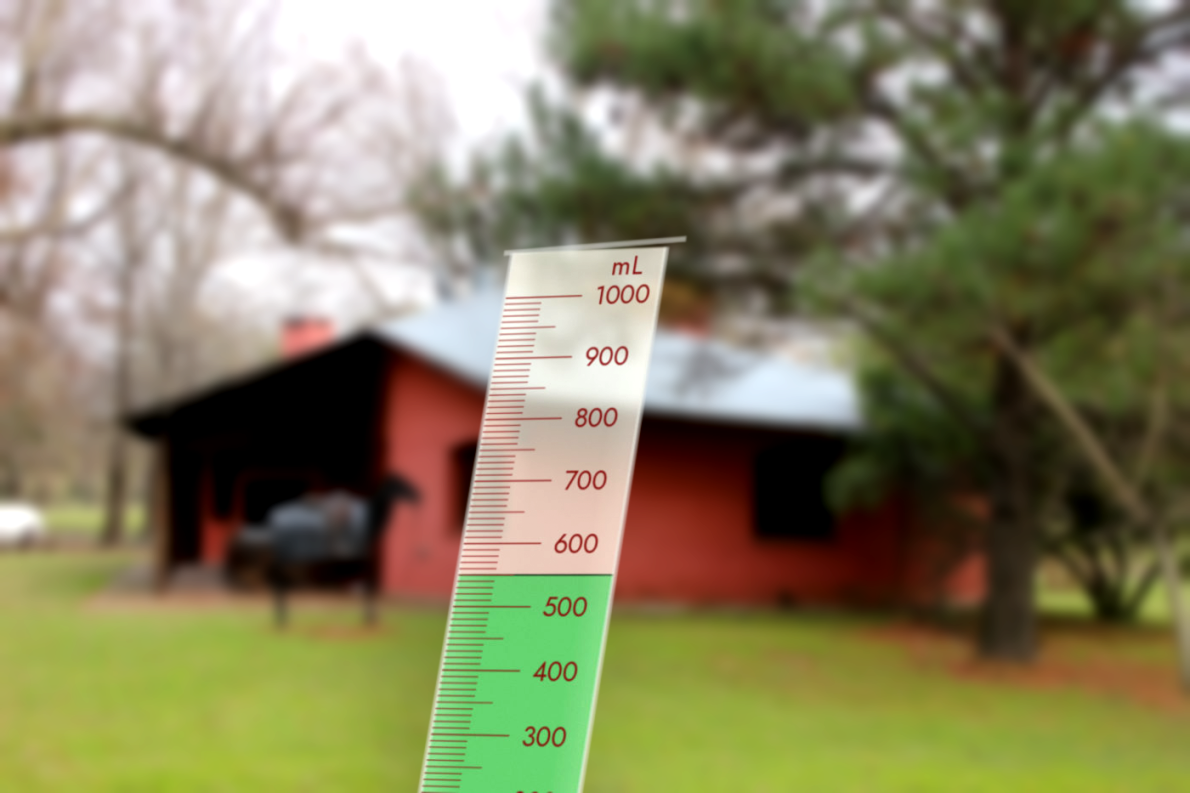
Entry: **550** mL
